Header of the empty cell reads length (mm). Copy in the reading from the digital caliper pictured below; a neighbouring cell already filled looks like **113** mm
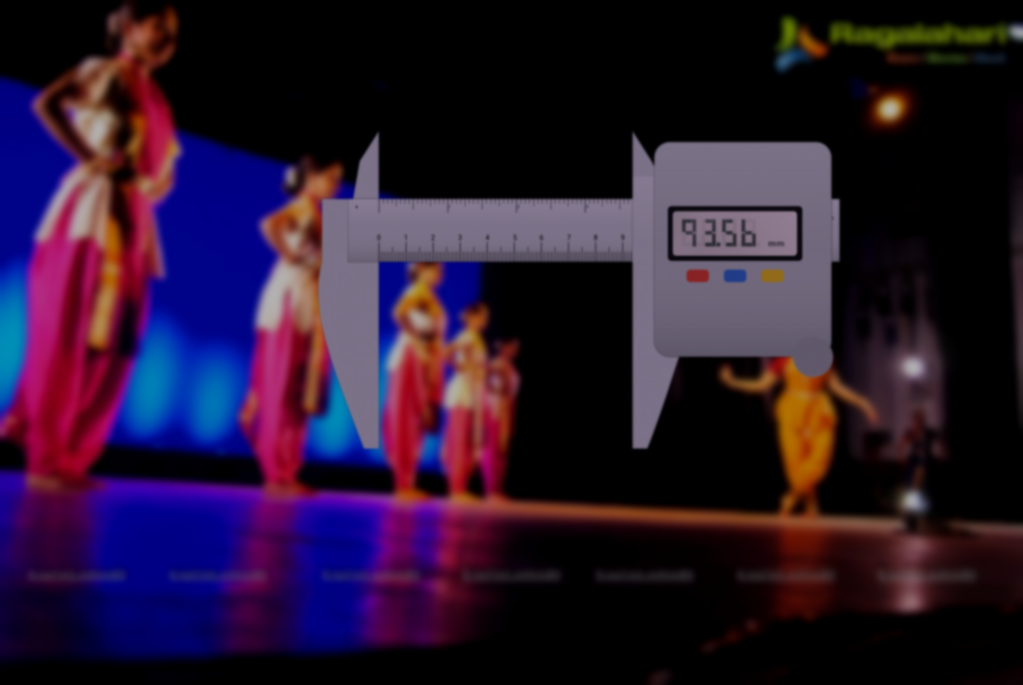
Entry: **93.56** mm
